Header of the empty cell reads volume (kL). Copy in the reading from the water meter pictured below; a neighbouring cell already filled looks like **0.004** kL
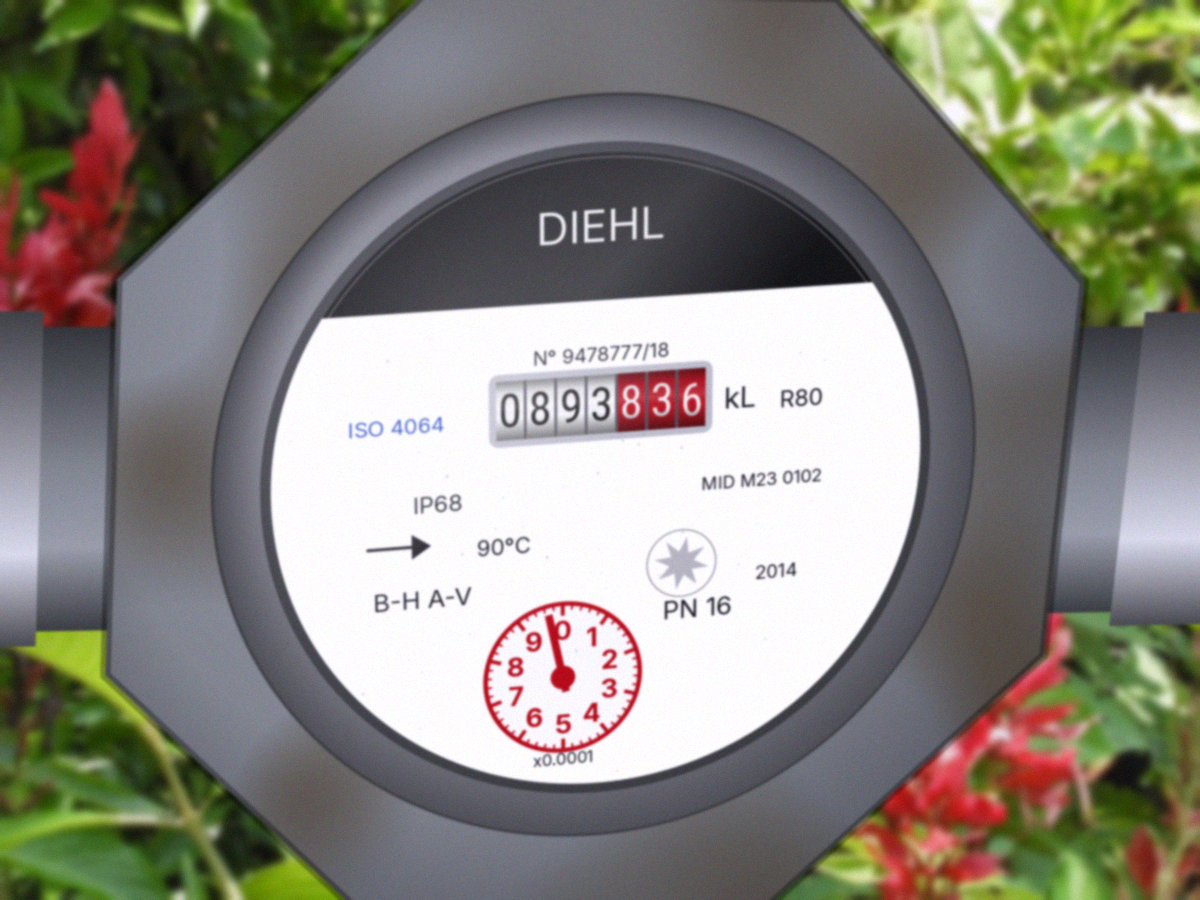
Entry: **893.8359** kL
